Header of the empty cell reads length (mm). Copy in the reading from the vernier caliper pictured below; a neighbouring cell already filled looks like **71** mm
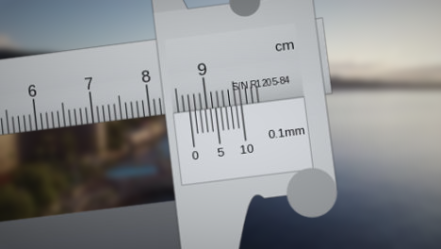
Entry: **87.0** mm
